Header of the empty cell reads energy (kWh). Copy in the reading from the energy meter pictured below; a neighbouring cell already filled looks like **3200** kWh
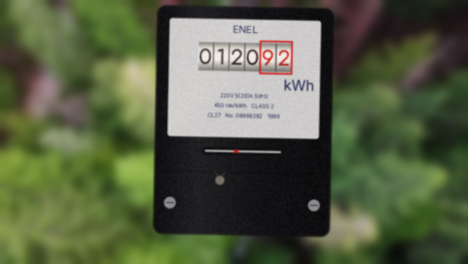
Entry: **120.92** kWh
